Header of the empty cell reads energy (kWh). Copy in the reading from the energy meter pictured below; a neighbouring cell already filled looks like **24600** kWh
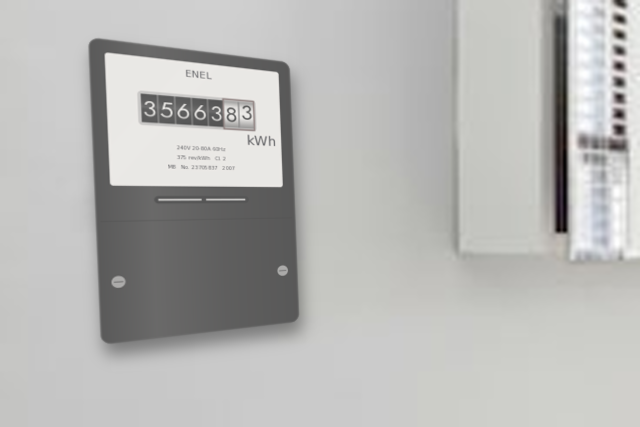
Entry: **35663.83** kWh
